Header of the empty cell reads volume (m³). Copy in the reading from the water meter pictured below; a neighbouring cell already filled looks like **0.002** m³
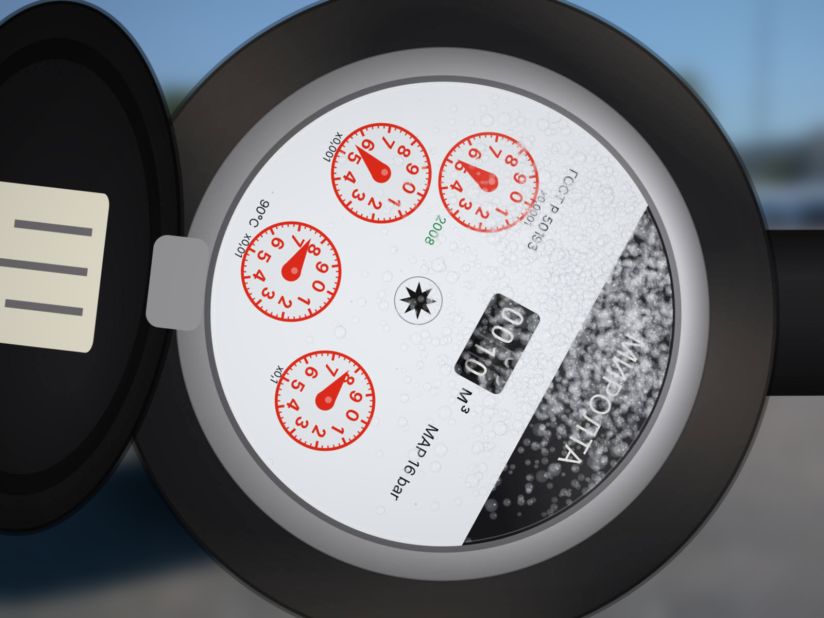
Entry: **9.7755** m³
